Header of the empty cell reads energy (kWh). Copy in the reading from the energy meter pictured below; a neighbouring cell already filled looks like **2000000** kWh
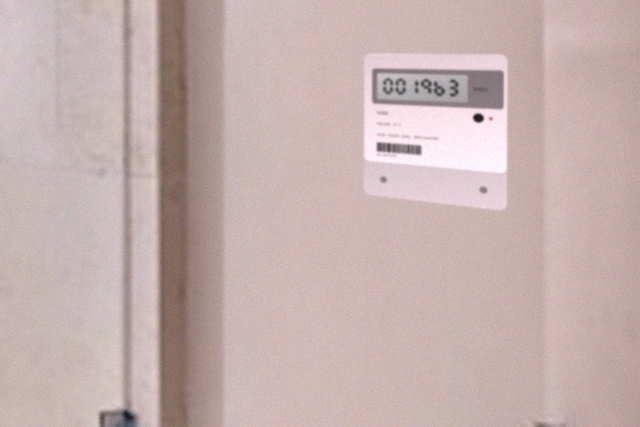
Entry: **1963** kWh
